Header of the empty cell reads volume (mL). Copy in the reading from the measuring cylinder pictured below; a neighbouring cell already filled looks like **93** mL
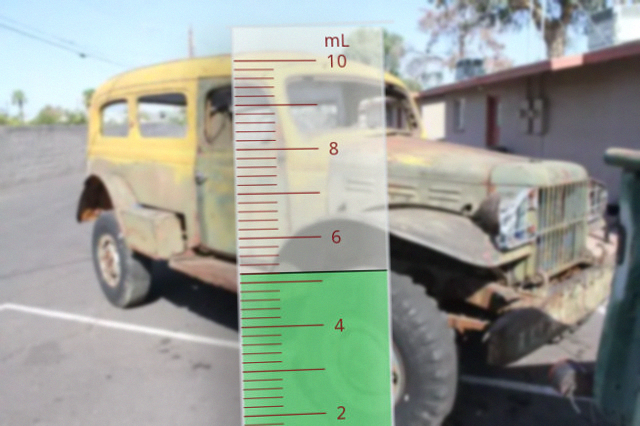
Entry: **5.2** mL
